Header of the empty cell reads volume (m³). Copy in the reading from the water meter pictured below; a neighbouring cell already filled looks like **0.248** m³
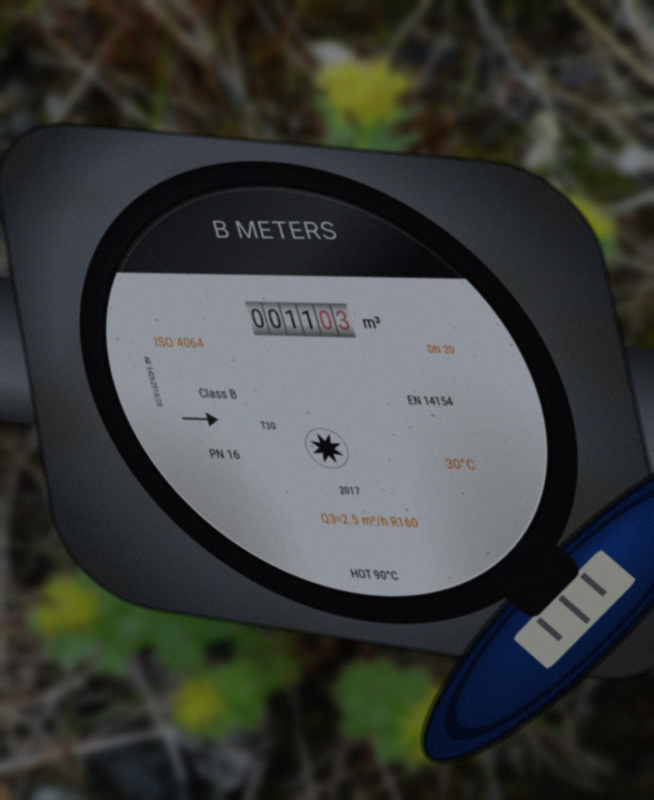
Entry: **11.03** m³
